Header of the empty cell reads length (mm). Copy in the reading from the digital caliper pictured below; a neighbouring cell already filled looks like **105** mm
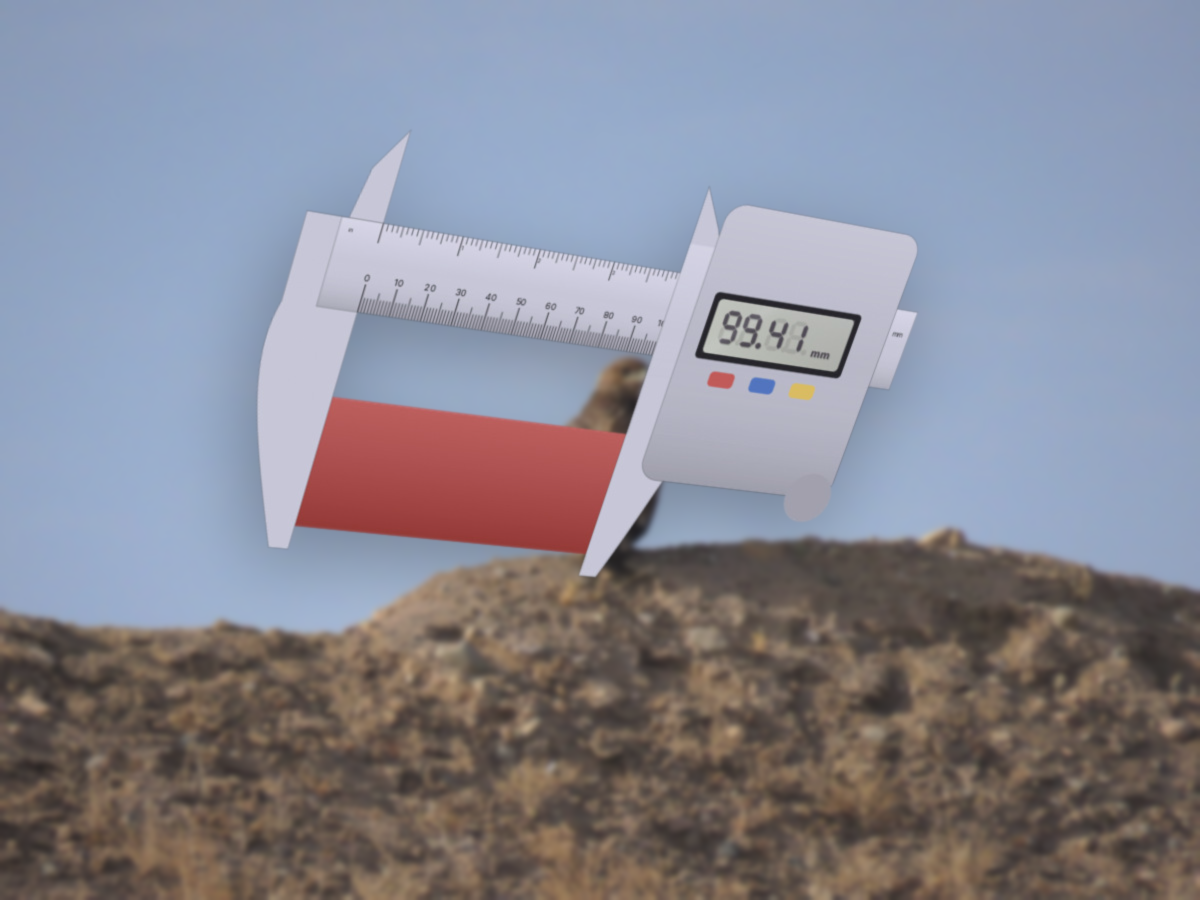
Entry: **99.41** mm
